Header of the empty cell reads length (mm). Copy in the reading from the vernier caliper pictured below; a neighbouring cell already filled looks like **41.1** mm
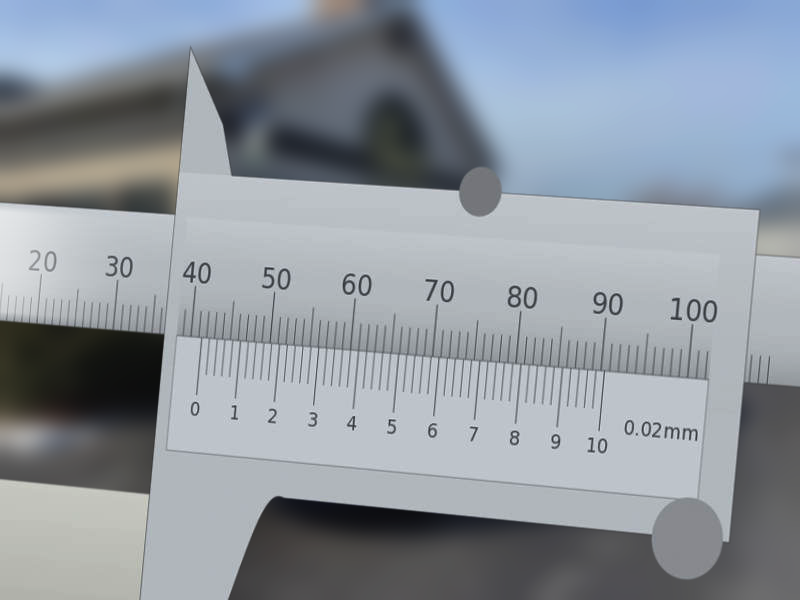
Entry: **41.4** mm
